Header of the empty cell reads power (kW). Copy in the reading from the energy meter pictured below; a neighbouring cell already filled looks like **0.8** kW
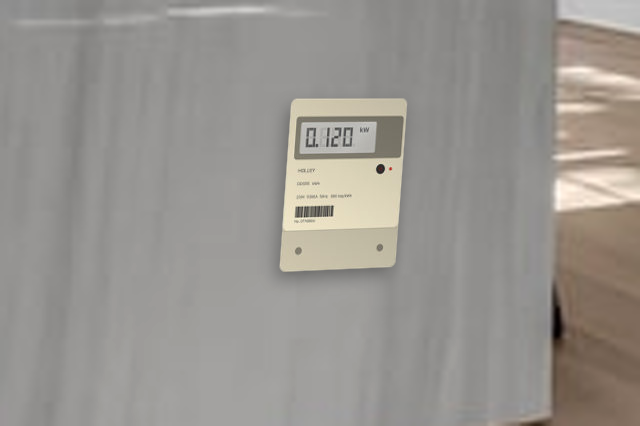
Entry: **0.120** kW
